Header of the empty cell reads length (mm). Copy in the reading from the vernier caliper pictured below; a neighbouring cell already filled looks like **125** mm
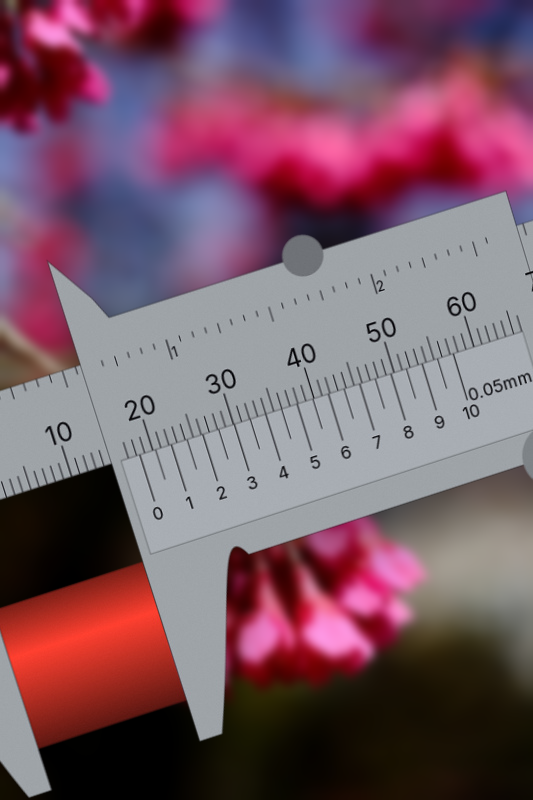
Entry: **18.4** mm
